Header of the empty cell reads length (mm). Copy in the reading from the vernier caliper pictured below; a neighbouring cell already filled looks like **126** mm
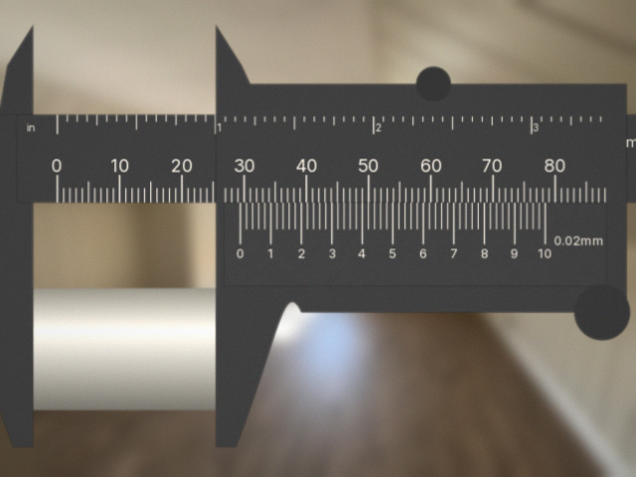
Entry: **29.4** mm
